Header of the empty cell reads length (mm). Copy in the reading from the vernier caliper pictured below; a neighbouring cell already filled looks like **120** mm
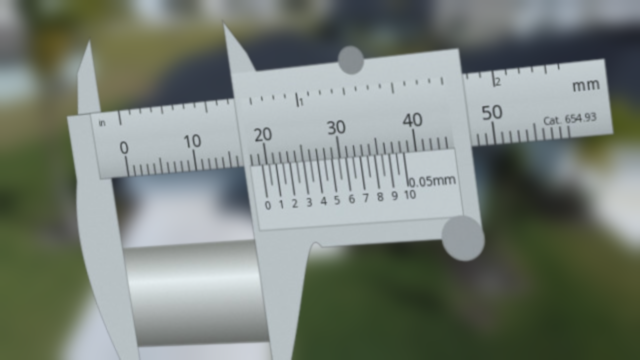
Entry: **19.4** mm
